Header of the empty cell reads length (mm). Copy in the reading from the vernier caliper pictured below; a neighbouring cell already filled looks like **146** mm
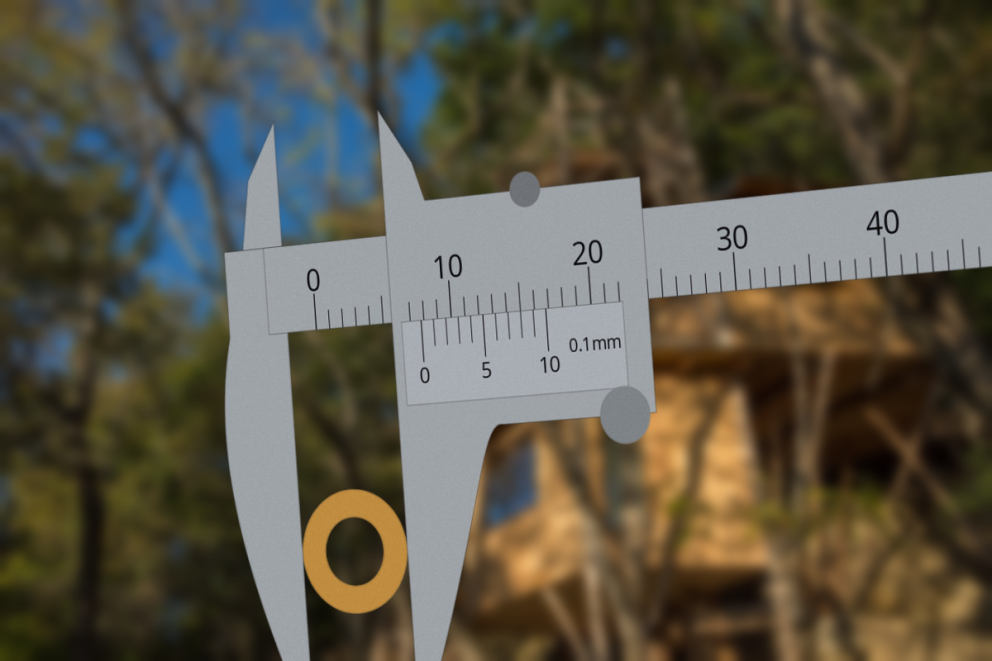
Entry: **7.8** mm
